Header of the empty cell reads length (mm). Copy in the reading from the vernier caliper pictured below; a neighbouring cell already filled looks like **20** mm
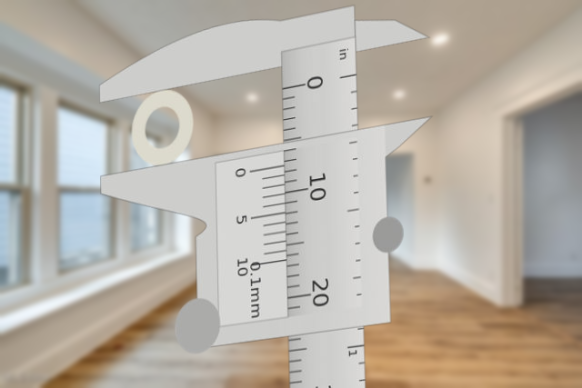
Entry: **7.4** mm
